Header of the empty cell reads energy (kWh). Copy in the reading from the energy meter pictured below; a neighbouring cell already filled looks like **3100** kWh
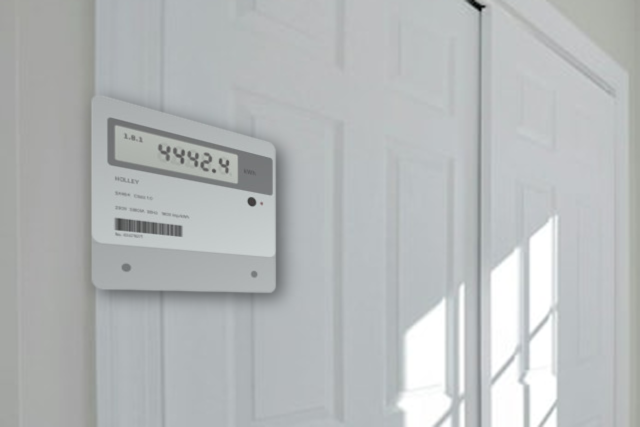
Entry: **4442.4** kWh
